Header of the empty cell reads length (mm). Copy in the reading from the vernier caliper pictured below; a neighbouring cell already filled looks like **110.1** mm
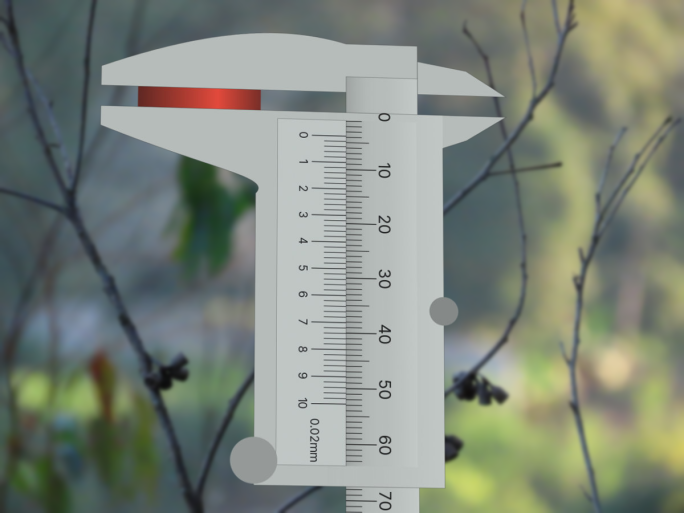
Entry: **3.8** mm
